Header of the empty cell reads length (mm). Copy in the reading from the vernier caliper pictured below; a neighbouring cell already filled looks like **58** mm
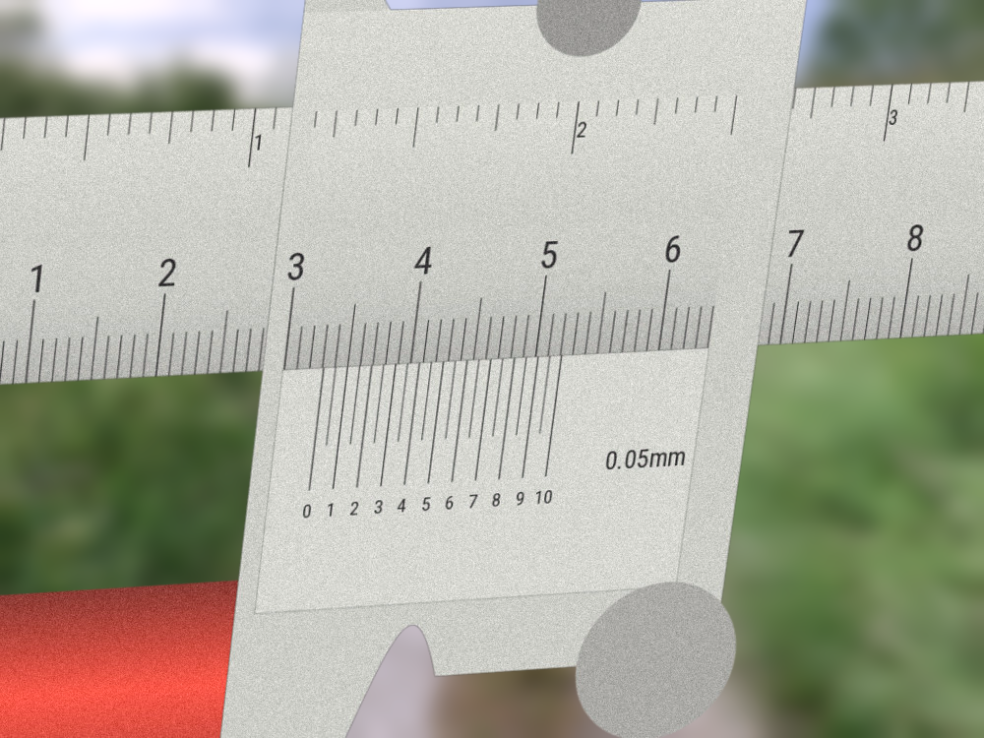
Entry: **33.1** mm
